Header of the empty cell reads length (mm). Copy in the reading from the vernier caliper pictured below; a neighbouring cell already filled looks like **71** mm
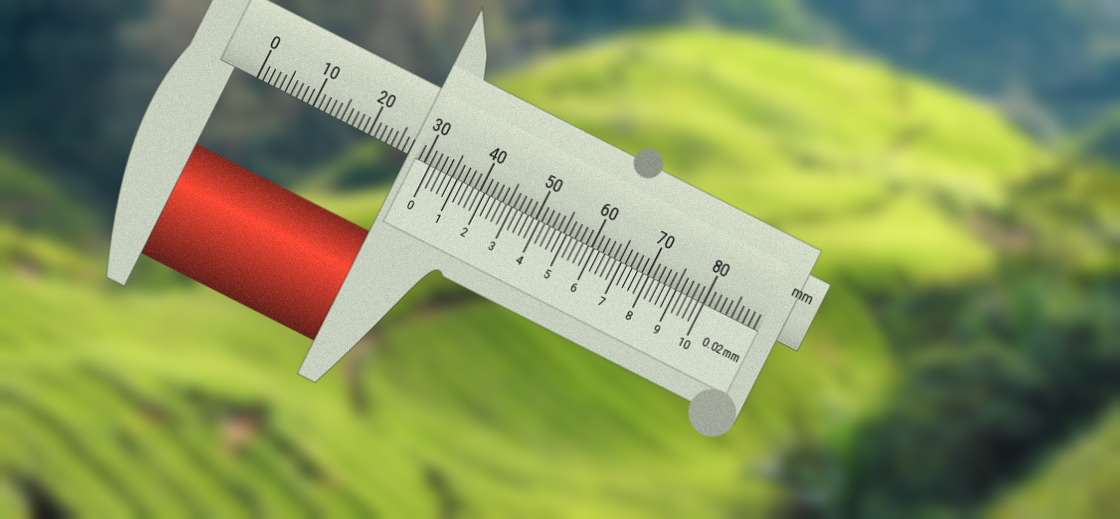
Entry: **31.0** mm
